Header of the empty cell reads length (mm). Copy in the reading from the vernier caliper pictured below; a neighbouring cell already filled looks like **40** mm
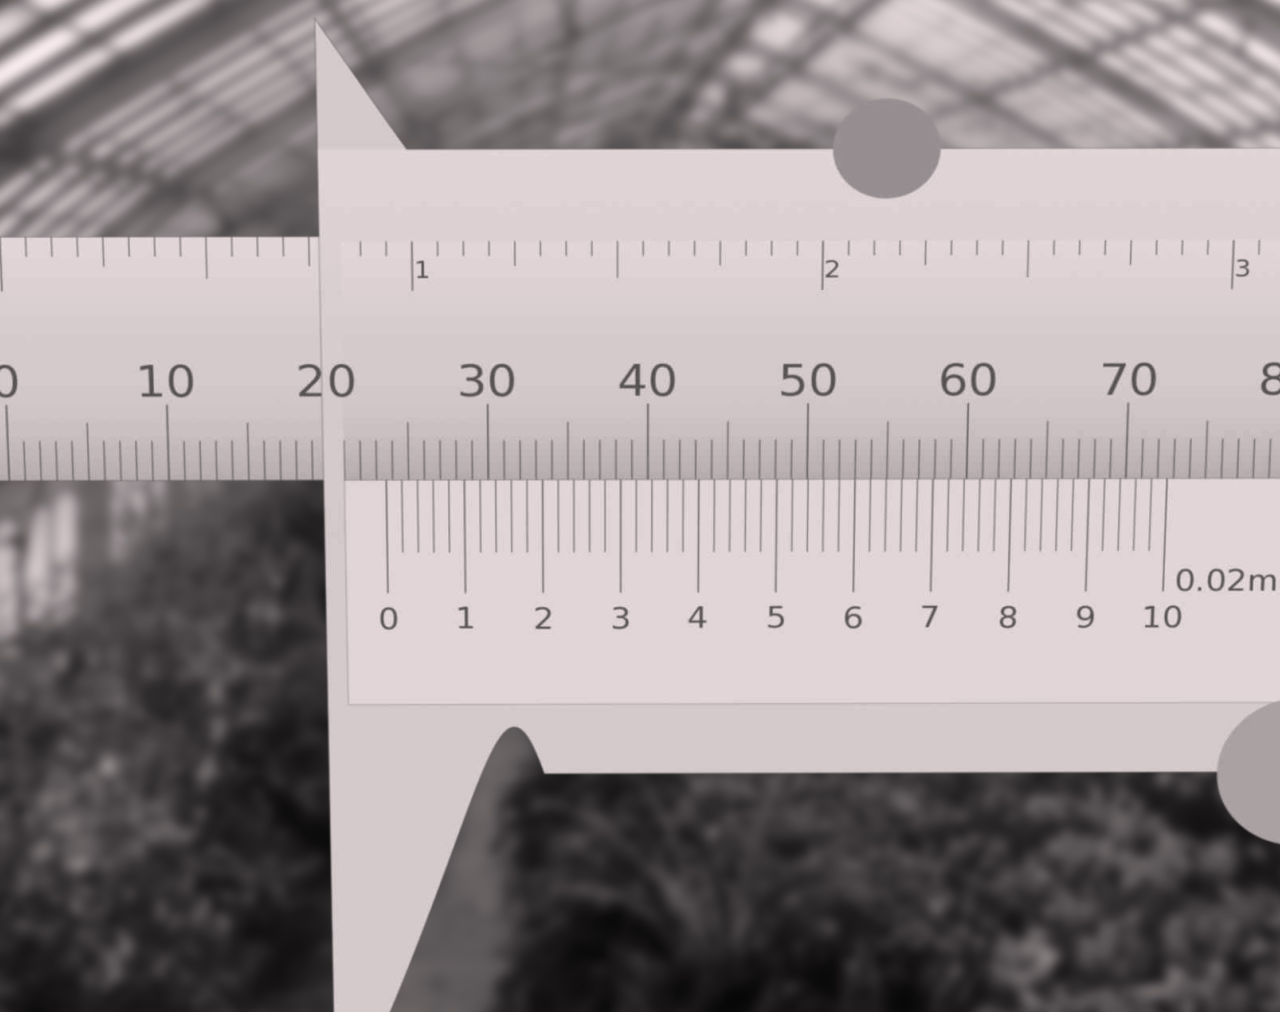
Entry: **23.6** mm
